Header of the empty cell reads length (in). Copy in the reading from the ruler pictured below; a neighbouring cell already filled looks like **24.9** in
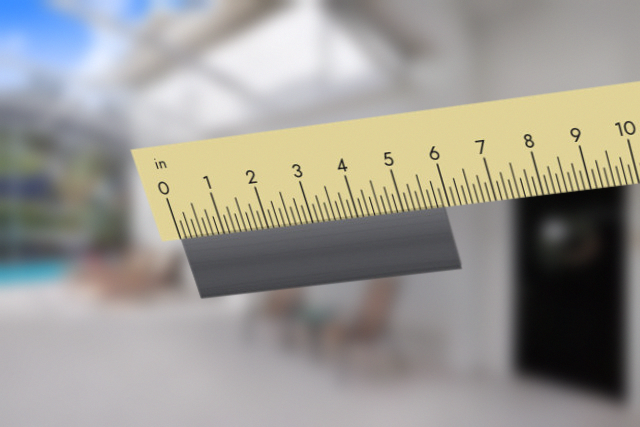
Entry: **5.875** in
